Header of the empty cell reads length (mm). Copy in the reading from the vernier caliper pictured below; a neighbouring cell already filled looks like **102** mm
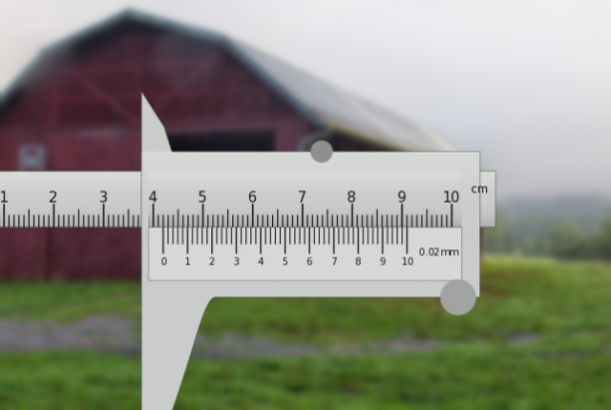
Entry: **42.0** mm
